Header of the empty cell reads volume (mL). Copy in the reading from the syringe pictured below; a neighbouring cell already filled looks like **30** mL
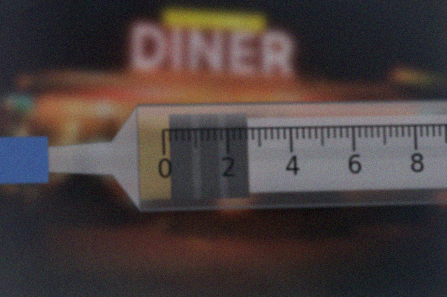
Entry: **0.2** mL
